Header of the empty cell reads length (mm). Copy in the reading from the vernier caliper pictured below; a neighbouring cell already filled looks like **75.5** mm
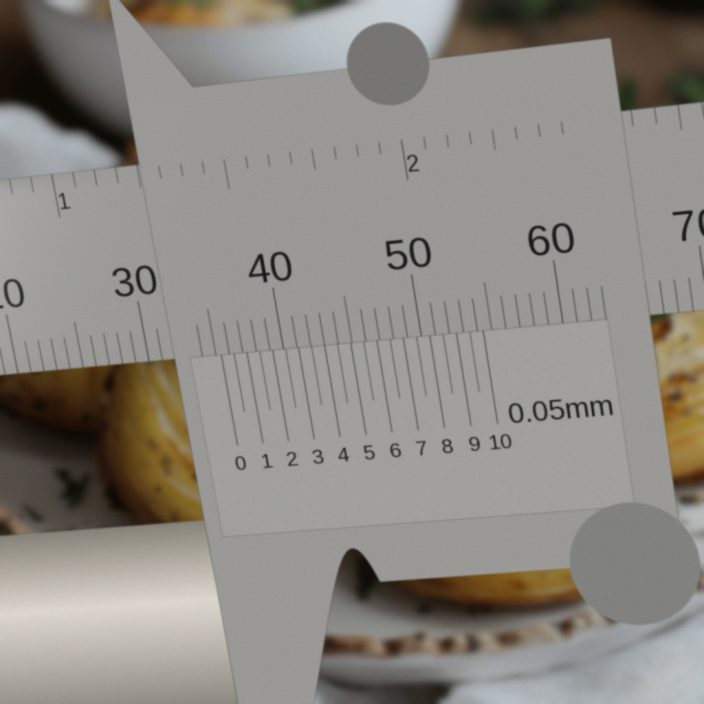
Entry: **35.4** mm
